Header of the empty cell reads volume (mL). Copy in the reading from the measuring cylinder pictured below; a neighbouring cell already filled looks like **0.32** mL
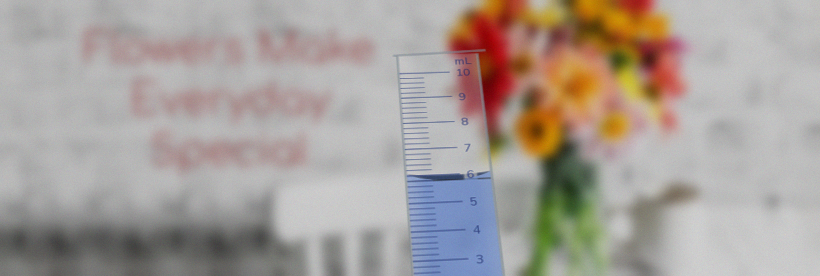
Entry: **5.8** mL
